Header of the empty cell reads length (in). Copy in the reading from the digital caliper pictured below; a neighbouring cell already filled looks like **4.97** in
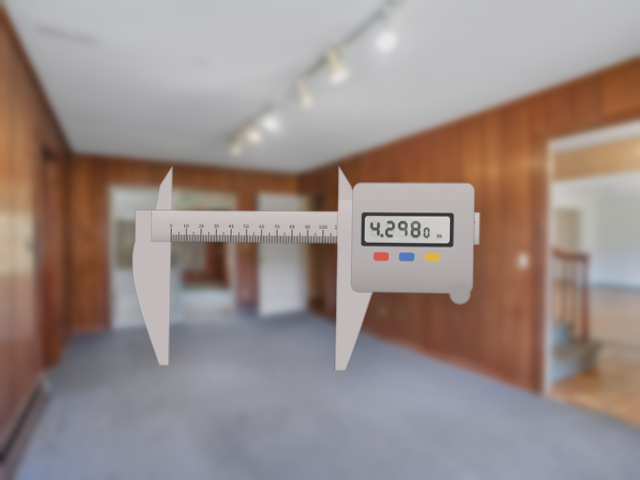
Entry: **4.2980** in
